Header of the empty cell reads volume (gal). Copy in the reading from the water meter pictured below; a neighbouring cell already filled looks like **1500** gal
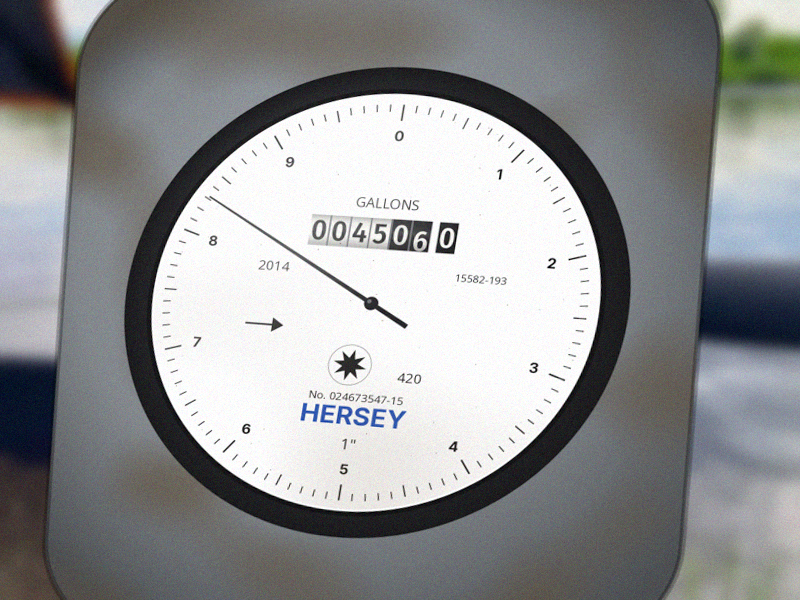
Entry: **45058.3** gal
